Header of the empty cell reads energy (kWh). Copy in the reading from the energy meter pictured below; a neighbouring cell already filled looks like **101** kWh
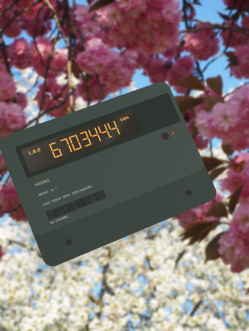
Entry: **670344.4** kWh
